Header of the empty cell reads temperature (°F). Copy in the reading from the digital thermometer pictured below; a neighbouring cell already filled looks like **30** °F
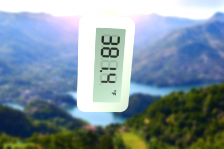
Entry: **381.4** °F
